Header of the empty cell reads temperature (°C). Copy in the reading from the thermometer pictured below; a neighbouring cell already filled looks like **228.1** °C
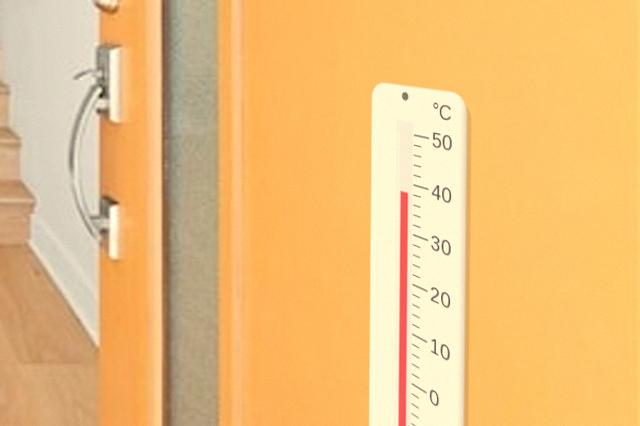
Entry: **38** °C
